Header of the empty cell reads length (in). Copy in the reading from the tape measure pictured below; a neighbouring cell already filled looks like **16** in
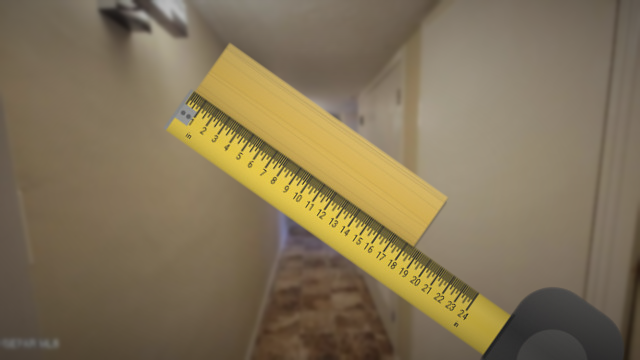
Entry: **18.5** in
